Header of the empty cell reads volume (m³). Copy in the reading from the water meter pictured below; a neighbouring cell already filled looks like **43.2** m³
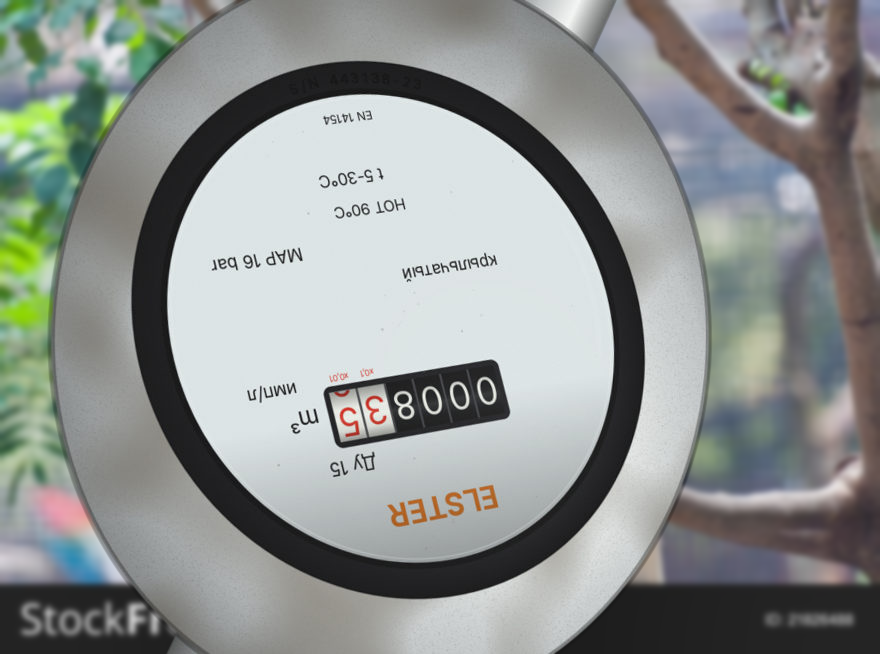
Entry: **8.35** m³
